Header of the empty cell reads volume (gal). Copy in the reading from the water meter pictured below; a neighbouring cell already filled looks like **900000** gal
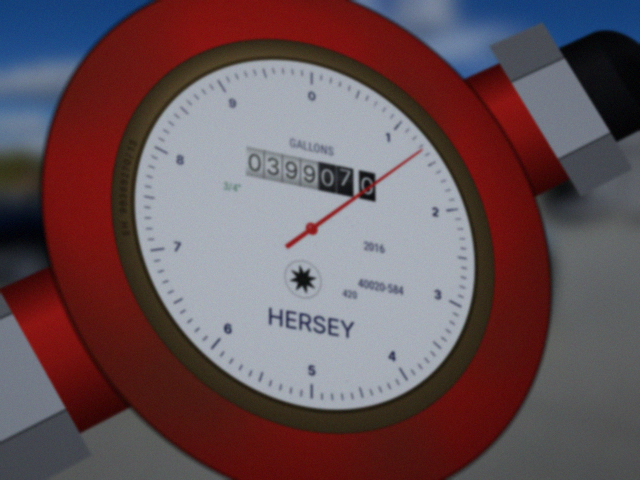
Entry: **399071.3** gal
